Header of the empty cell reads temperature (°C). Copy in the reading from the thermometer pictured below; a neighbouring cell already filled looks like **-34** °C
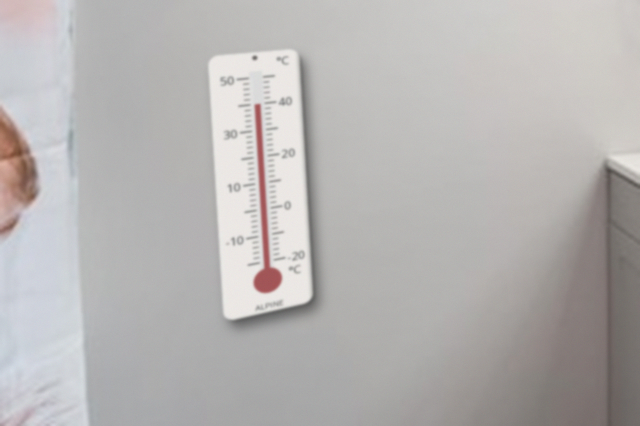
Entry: **40** °C
